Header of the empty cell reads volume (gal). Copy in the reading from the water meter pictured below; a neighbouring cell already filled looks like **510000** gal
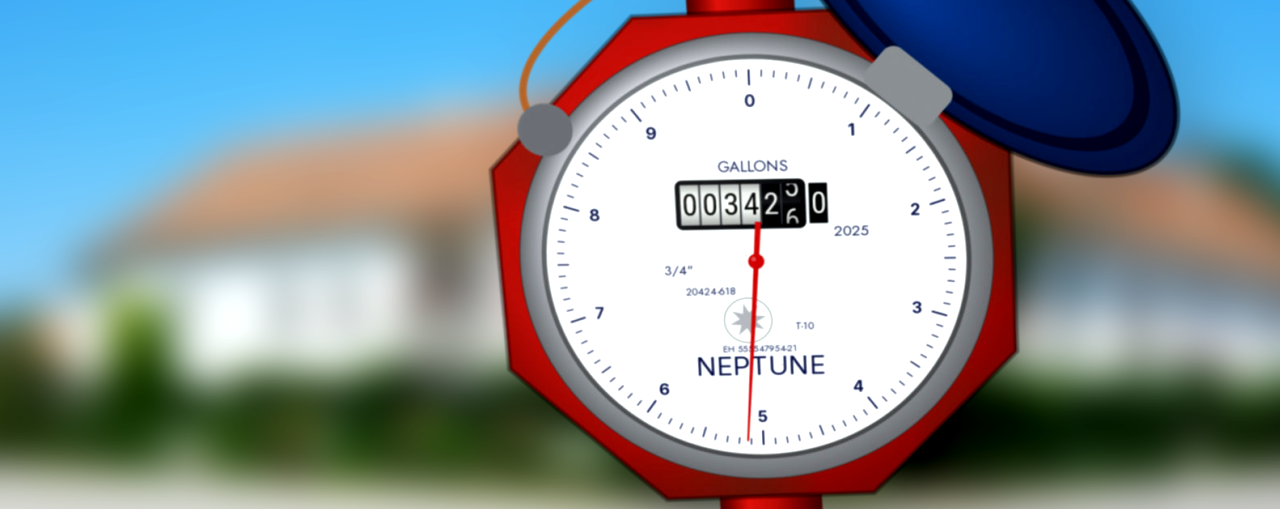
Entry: **34255.1** gal
